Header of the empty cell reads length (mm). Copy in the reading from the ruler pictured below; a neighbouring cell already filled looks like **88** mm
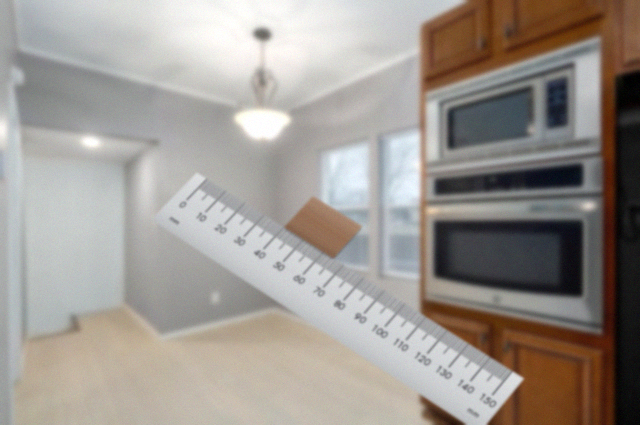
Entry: **25** mm
